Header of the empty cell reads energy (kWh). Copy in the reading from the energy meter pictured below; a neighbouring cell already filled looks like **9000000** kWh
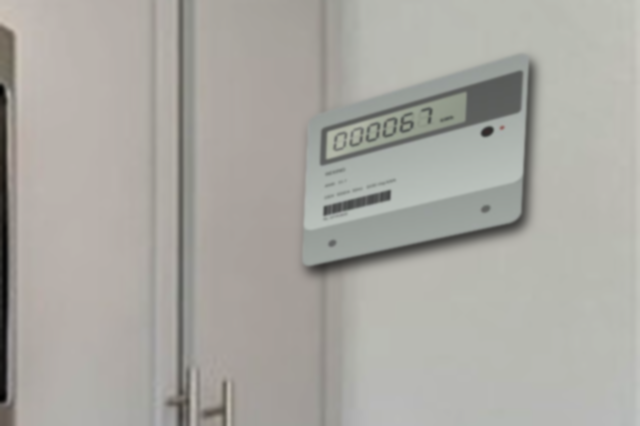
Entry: **67** kWh
